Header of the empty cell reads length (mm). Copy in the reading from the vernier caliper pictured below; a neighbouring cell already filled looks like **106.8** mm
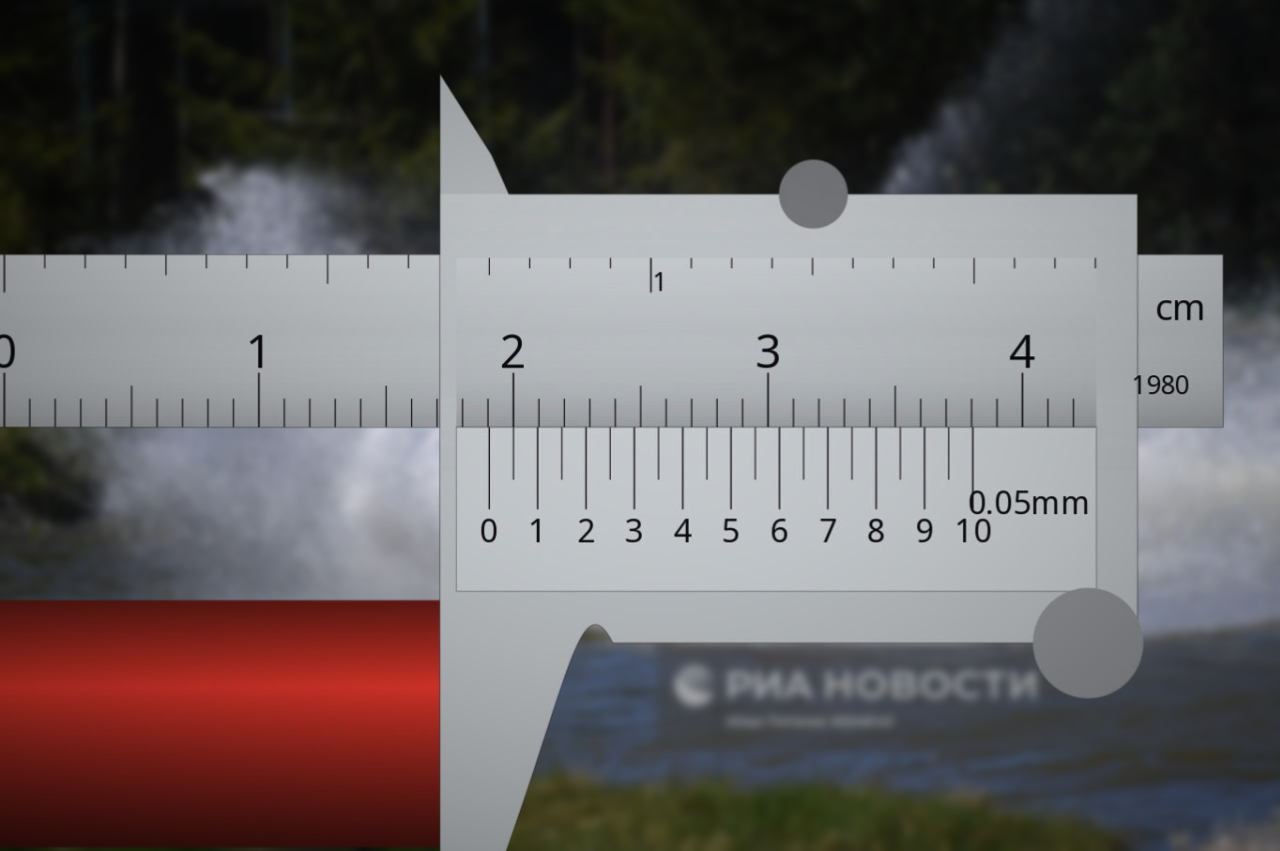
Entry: **19.05** mm
